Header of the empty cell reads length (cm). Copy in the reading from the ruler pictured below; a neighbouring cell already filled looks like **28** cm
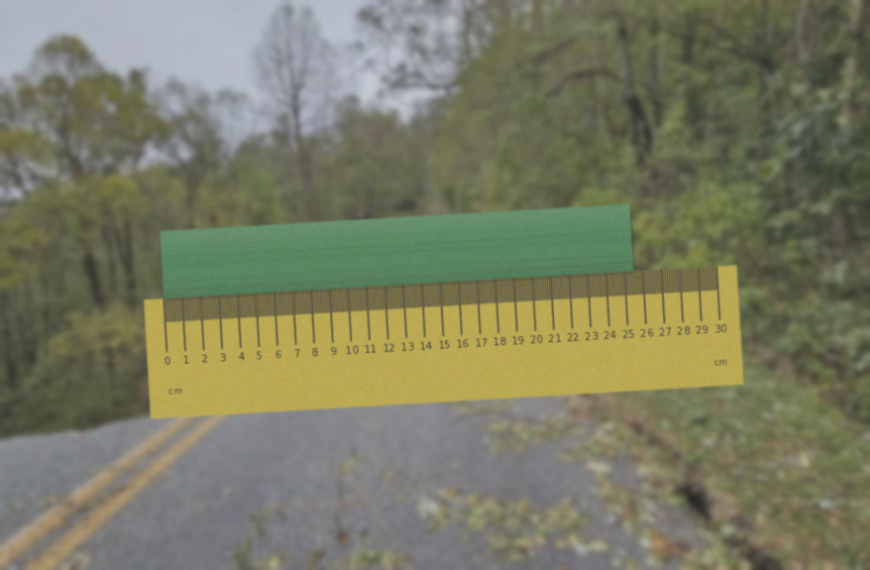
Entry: **25.5** cm
